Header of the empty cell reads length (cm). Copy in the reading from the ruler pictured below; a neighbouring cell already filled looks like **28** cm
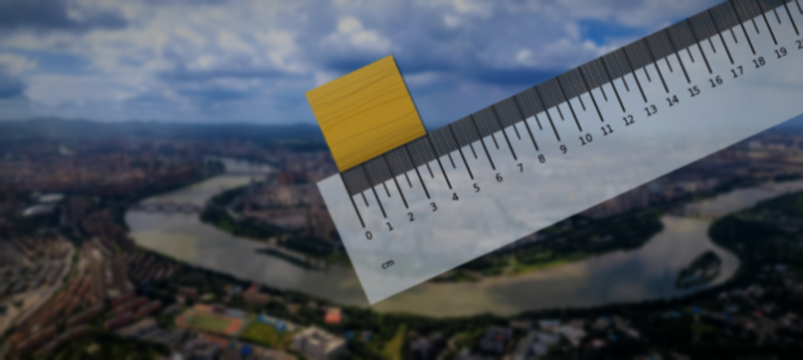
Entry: **4** cm
